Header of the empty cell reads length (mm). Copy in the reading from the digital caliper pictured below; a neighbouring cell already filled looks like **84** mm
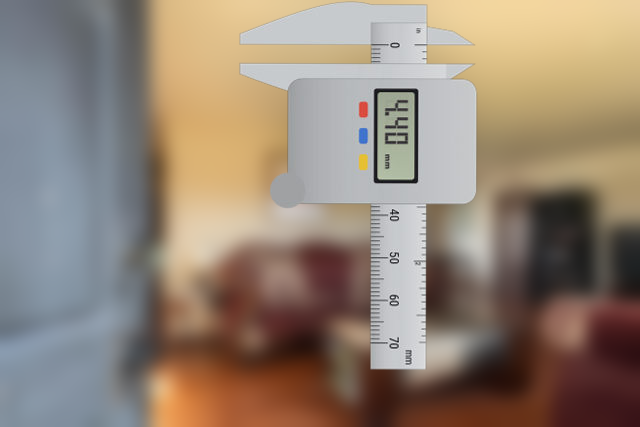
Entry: **4.40** mm
